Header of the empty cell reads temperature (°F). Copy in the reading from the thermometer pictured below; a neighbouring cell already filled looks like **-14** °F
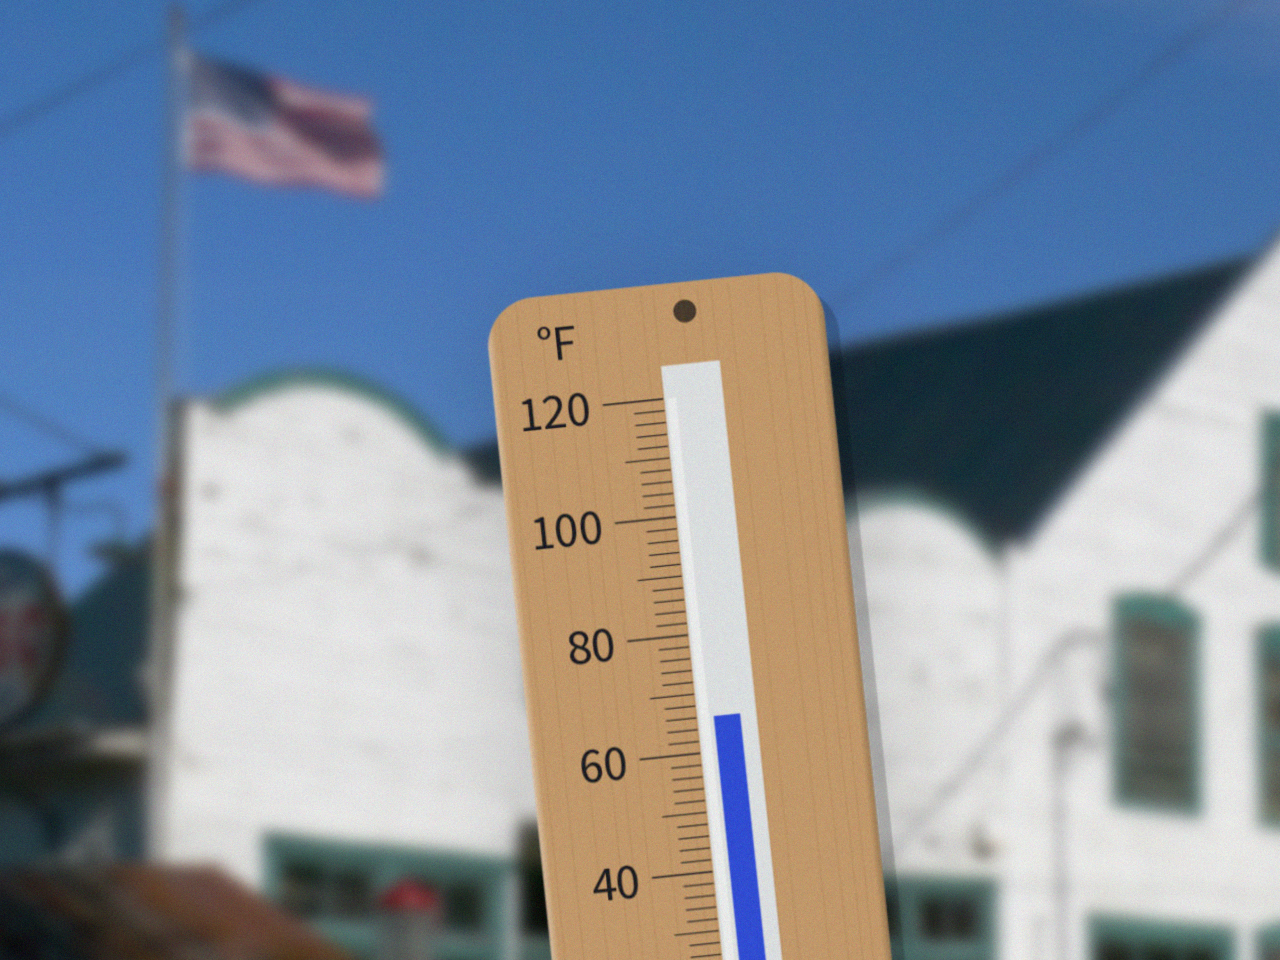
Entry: **66** °F
